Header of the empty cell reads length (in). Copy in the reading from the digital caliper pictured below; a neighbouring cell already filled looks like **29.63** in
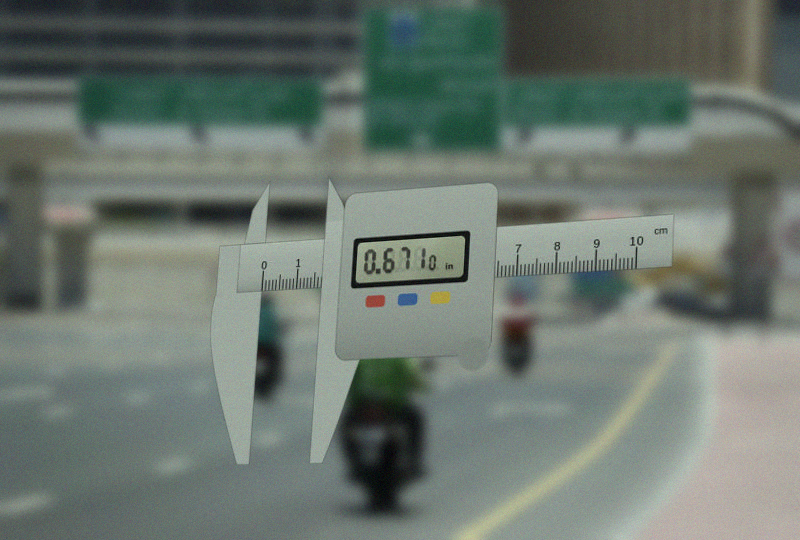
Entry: **0.6710** in
